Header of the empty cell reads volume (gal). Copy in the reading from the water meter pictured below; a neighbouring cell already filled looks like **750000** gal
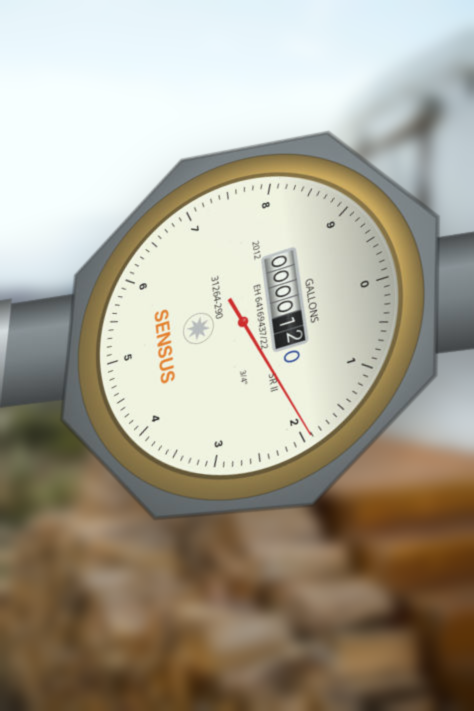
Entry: **121.9** gal
